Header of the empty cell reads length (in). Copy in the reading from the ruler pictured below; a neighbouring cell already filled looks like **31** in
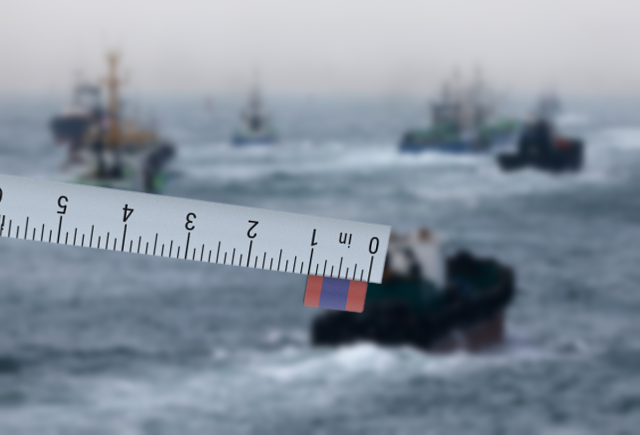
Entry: **1** in
